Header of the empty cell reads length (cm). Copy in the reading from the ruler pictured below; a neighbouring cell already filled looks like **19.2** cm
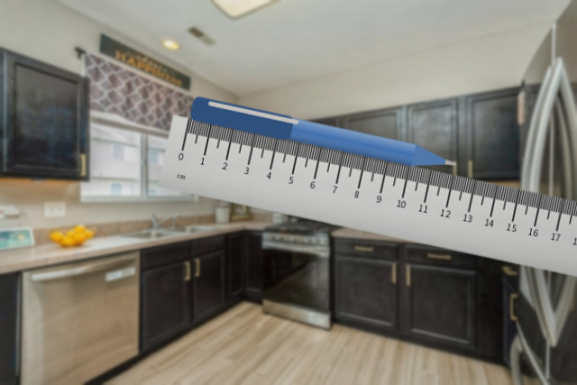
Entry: **12** cm
